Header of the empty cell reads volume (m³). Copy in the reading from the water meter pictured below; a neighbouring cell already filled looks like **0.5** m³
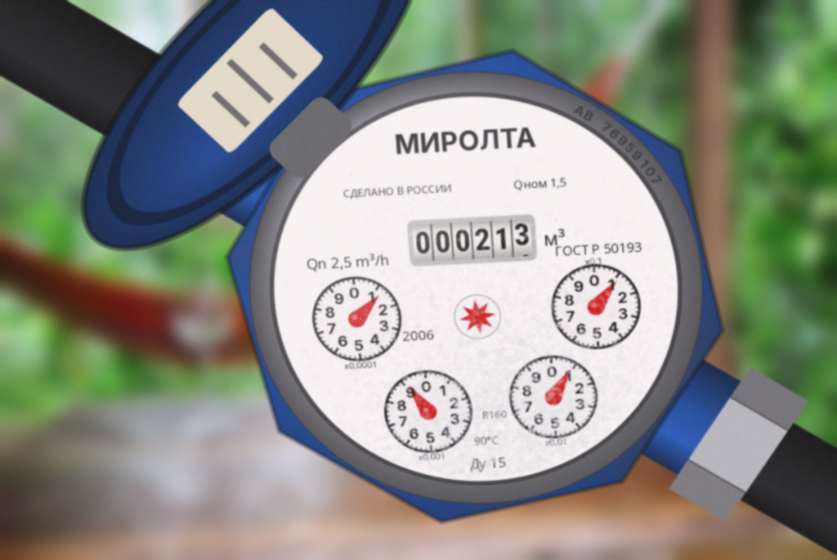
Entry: **213.1091** m³
